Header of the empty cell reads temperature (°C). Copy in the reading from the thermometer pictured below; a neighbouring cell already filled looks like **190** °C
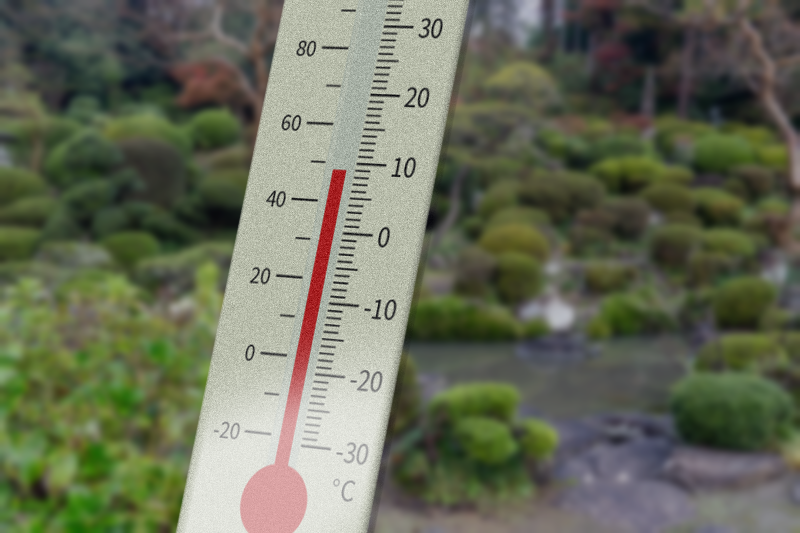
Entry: **9** °C
